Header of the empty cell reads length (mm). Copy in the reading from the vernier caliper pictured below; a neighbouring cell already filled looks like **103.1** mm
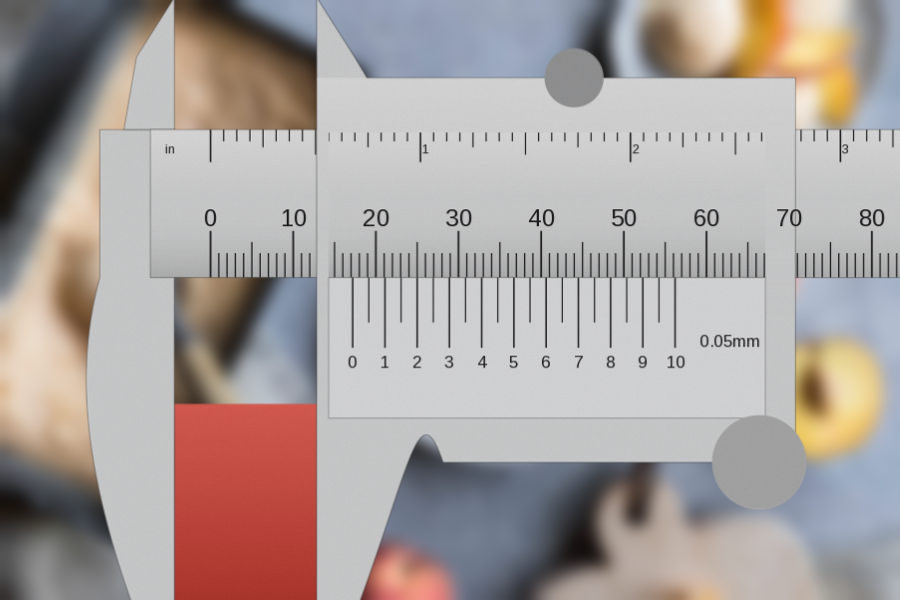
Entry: **17.2** mm
